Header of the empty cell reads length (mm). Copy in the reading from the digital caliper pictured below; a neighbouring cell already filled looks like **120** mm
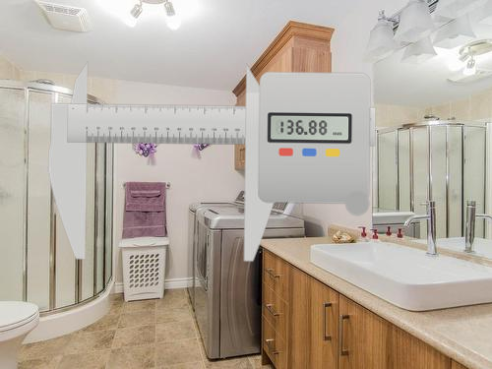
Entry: **136.88** mm
